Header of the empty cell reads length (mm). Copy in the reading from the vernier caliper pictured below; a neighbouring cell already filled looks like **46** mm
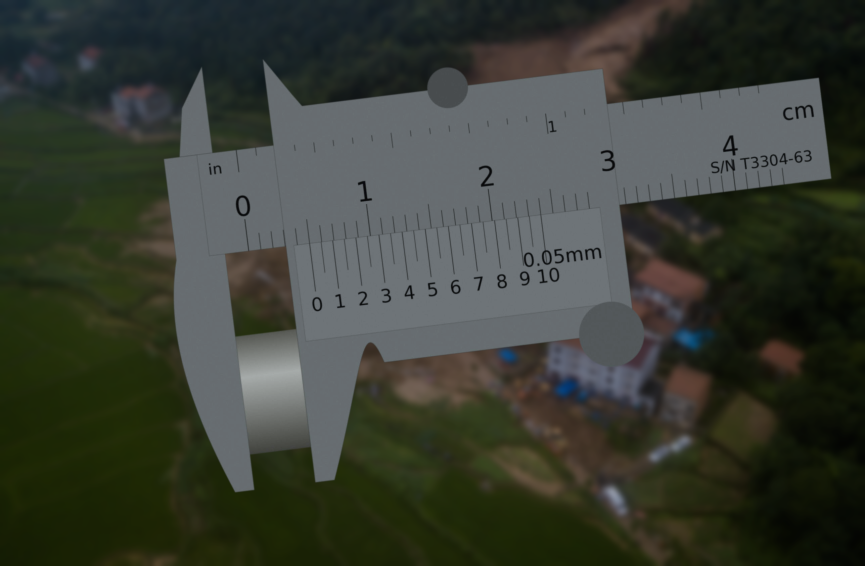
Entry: **5.0** mm
